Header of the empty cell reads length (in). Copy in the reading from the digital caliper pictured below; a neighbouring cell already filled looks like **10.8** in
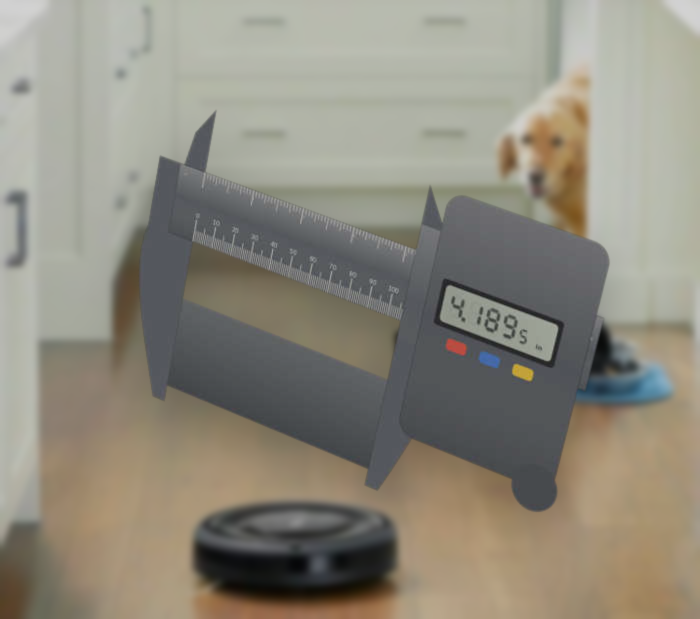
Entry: **4.1895** in
